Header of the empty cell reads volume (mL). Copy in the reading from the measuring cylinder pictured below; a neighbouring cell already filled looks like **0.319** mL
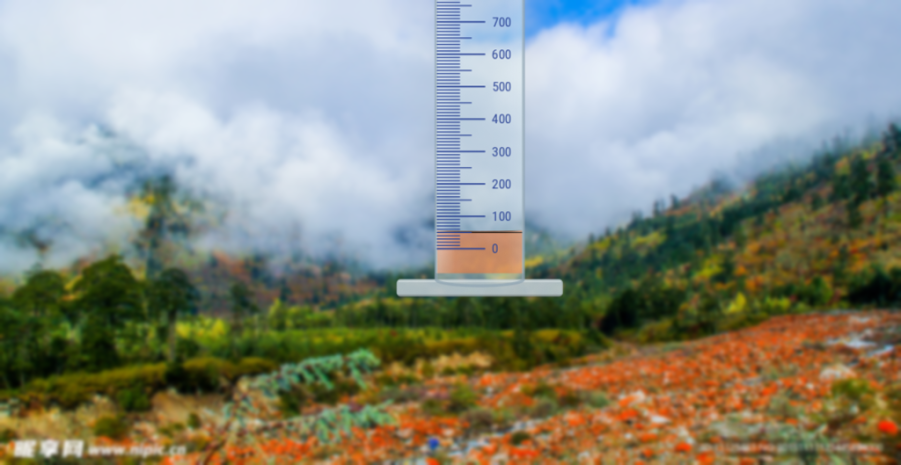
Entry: **50** mL
